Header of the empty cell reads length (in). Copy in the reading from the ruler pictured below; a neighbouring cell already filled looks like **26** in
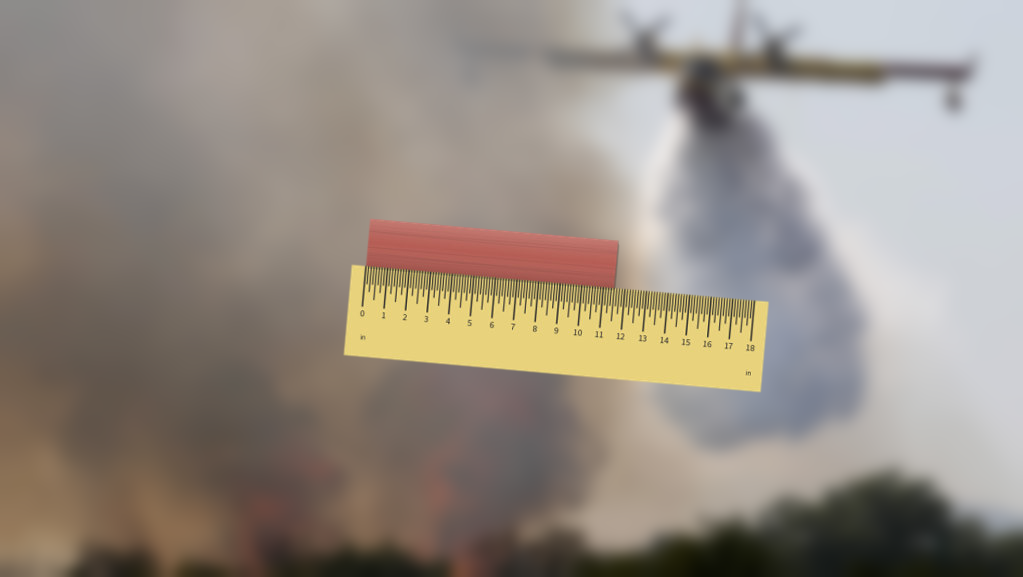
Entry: **11.5** in
